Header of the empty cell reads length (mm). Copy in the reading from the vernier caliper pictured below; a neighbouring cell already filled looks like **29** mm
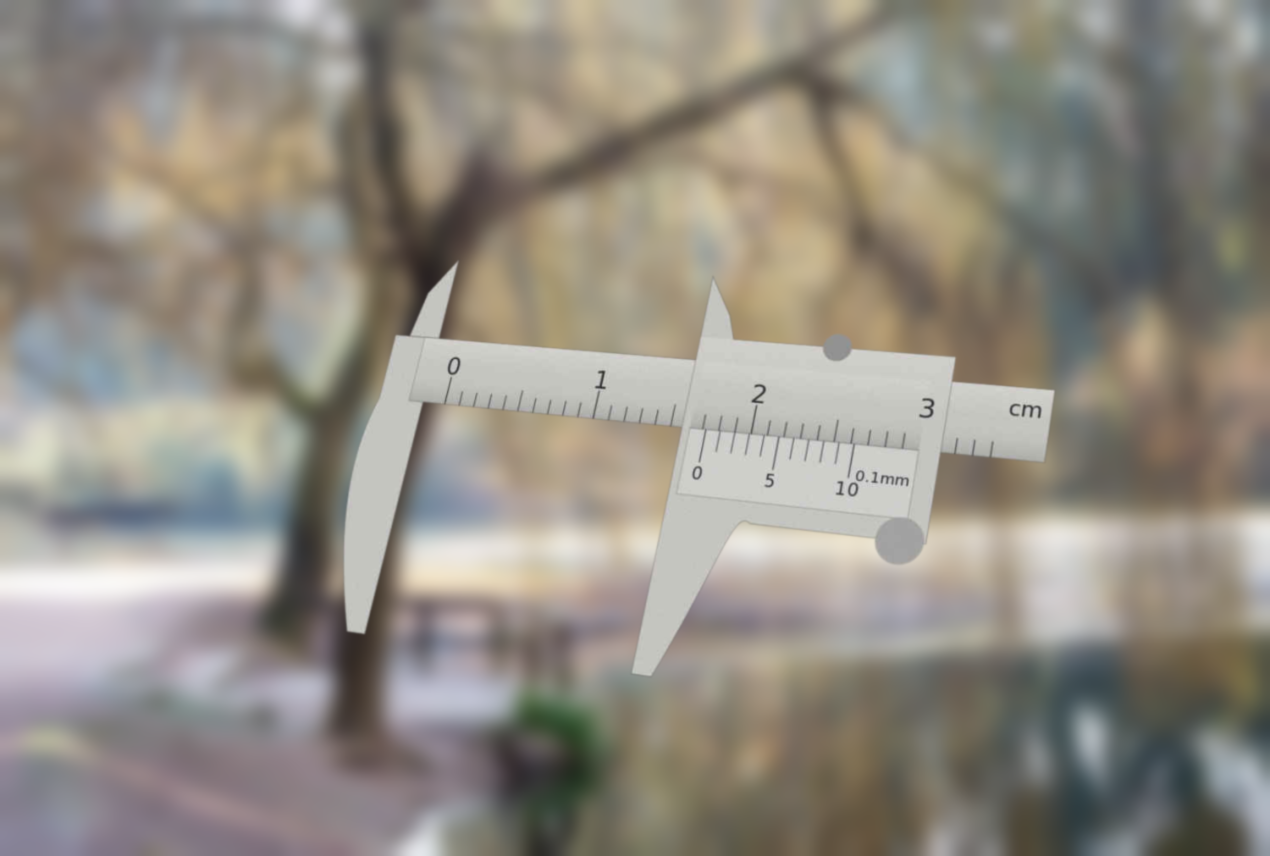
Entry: **17.2** mm
